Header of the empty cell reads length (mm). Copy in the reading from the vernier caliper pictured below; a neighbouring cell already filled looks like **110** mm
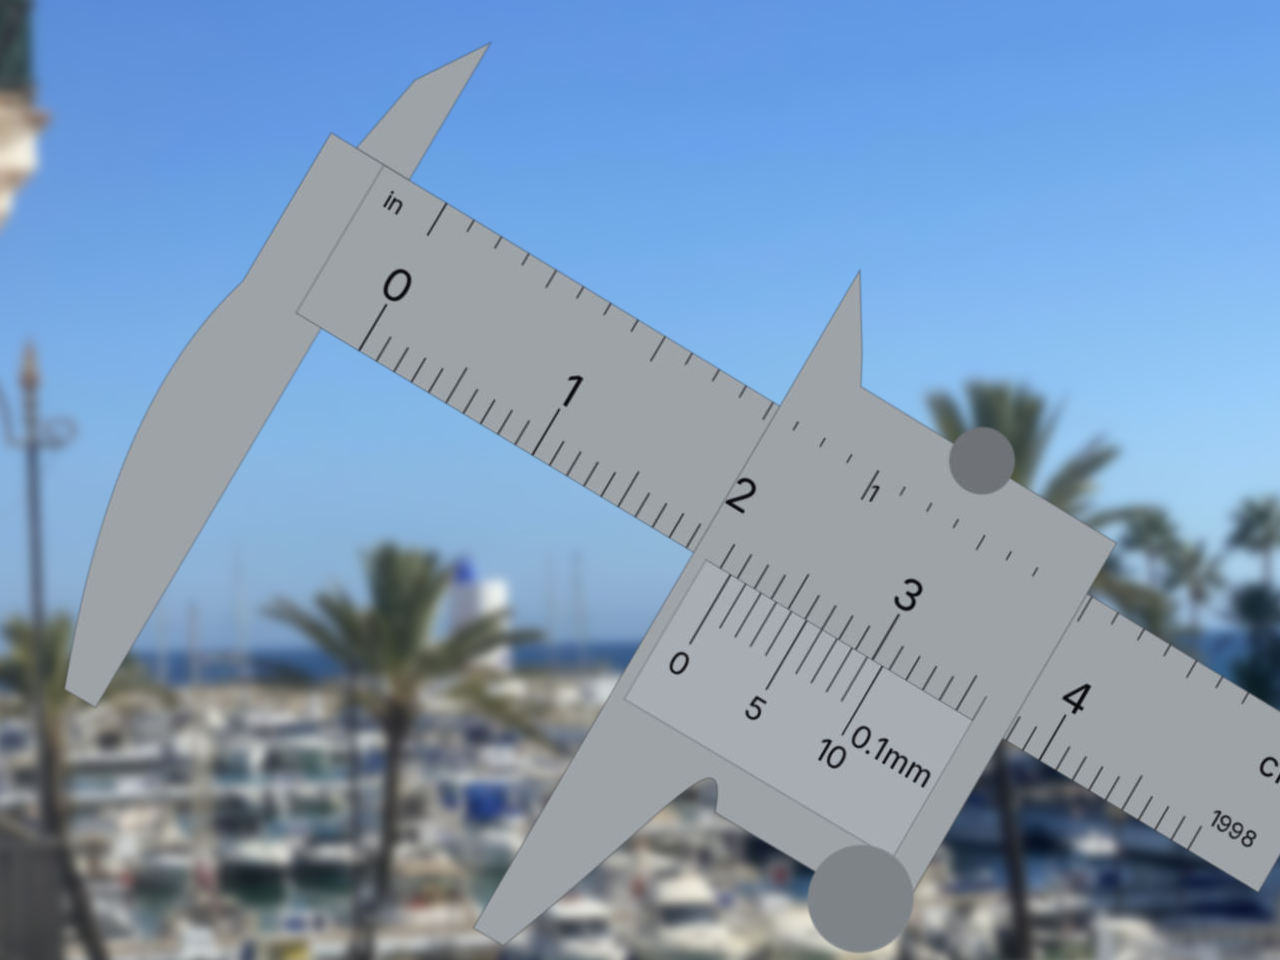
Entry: **21.6** mm
